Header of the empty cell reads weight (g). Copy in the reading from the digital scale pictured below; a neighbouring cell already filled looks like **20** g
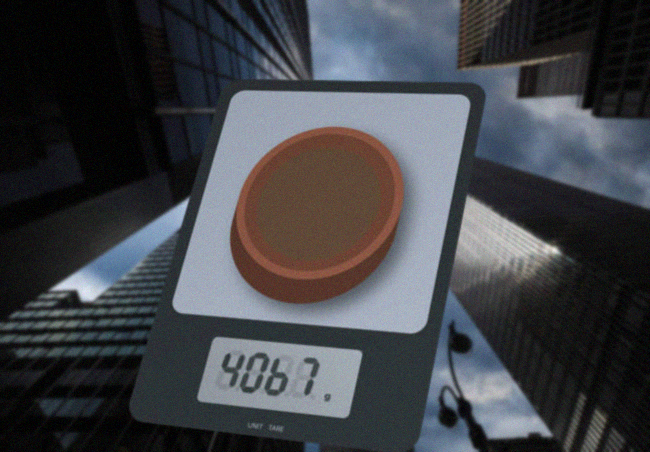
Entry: **4067** g
